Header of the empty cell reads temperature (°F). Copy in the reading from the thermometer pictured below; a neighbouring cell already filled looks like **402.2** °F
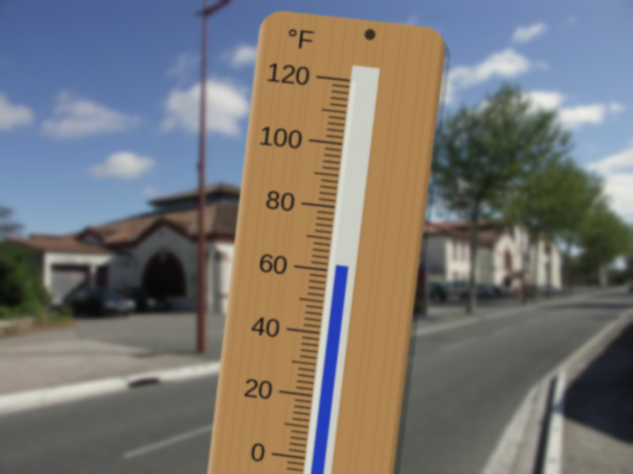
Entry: **62** °F
